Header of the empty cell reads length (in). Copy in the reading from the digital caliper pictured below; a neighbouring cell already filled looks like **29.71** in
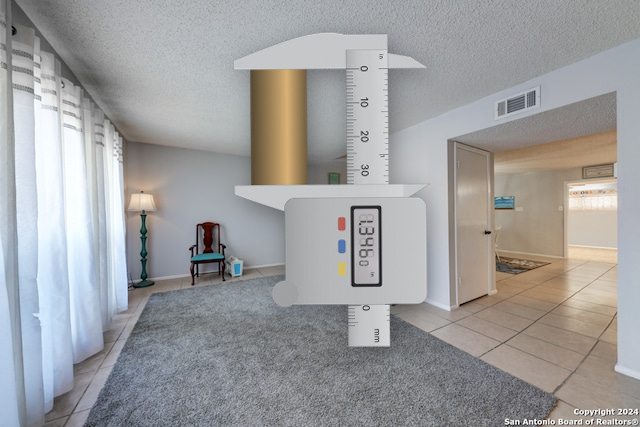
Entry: **1.3460** in
